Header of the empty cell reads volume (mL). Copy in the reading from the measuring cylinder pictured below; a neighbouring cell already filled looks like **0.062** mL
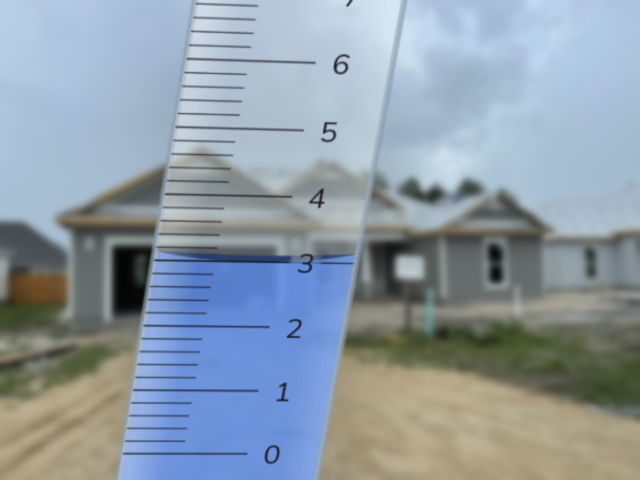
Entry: **3** mL
